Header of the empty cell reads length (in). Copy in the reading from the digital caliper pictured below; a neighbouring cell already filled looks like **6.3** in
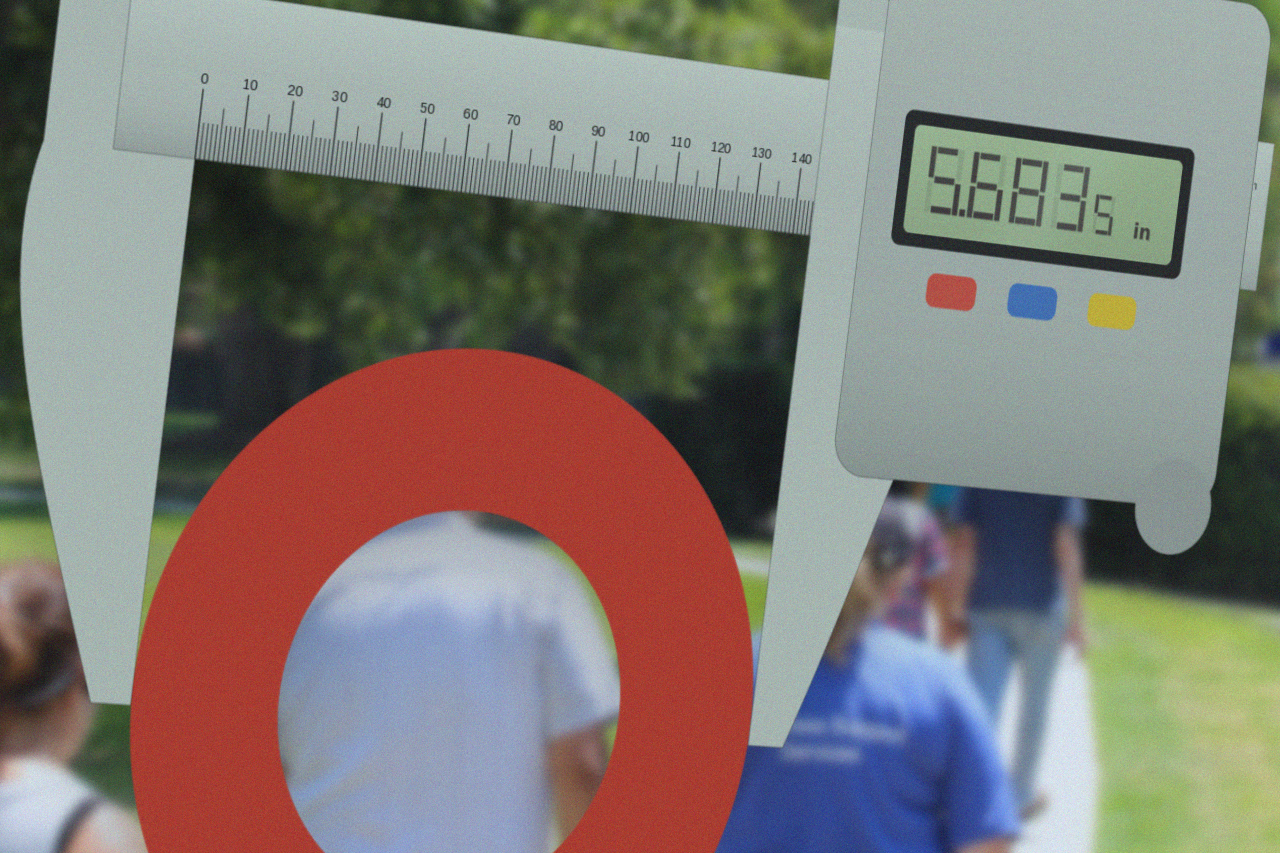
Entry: **5.6835** in
